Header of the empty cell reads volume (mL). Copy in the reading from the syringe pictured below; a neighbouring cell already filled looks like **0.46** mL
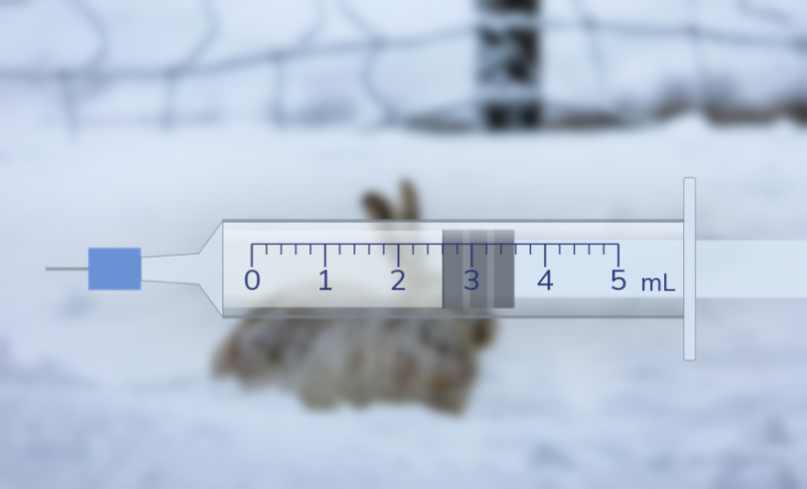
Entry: **2.6** mL
